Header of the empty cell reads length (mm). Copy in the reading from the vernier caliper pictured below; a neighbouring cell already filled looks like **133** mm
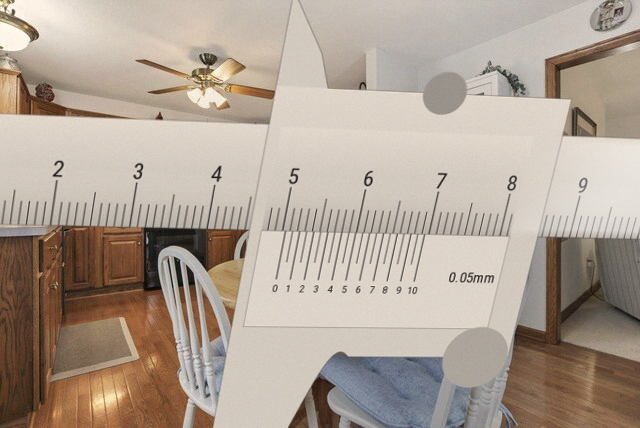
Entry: **50.4** mm
